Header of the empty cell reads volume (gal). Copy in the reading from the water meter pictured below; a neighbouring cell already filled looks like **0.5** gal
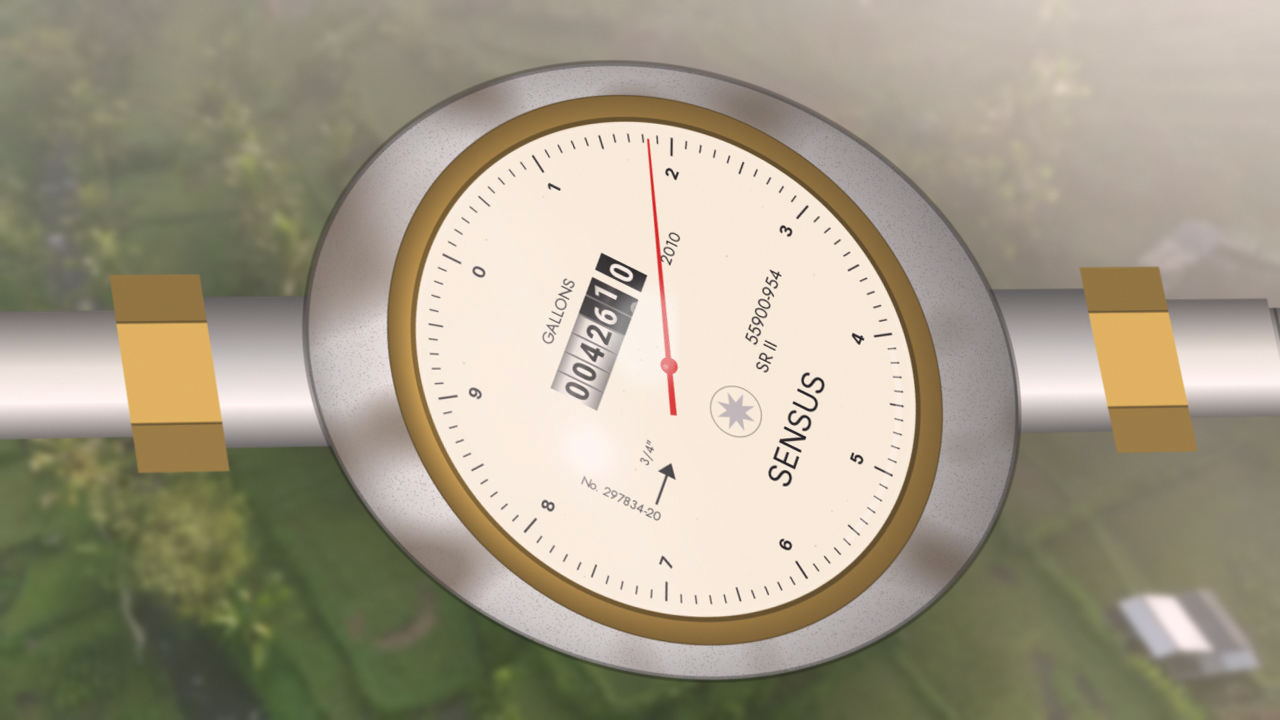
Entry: **42611.8** gal
